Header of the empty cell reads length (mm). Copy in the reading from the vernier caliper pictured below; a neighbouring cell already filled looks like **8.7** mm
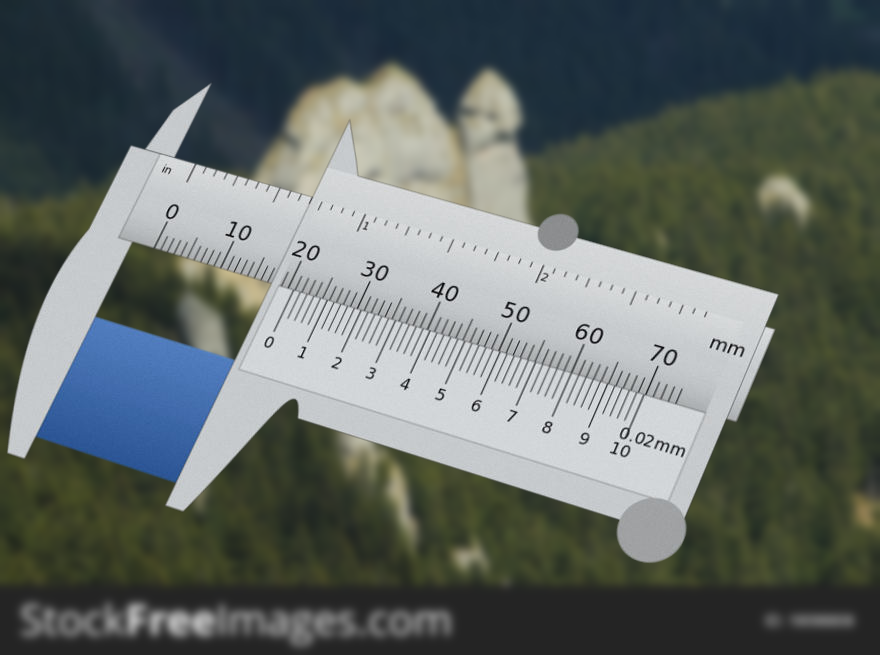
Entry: **20.8** mm
